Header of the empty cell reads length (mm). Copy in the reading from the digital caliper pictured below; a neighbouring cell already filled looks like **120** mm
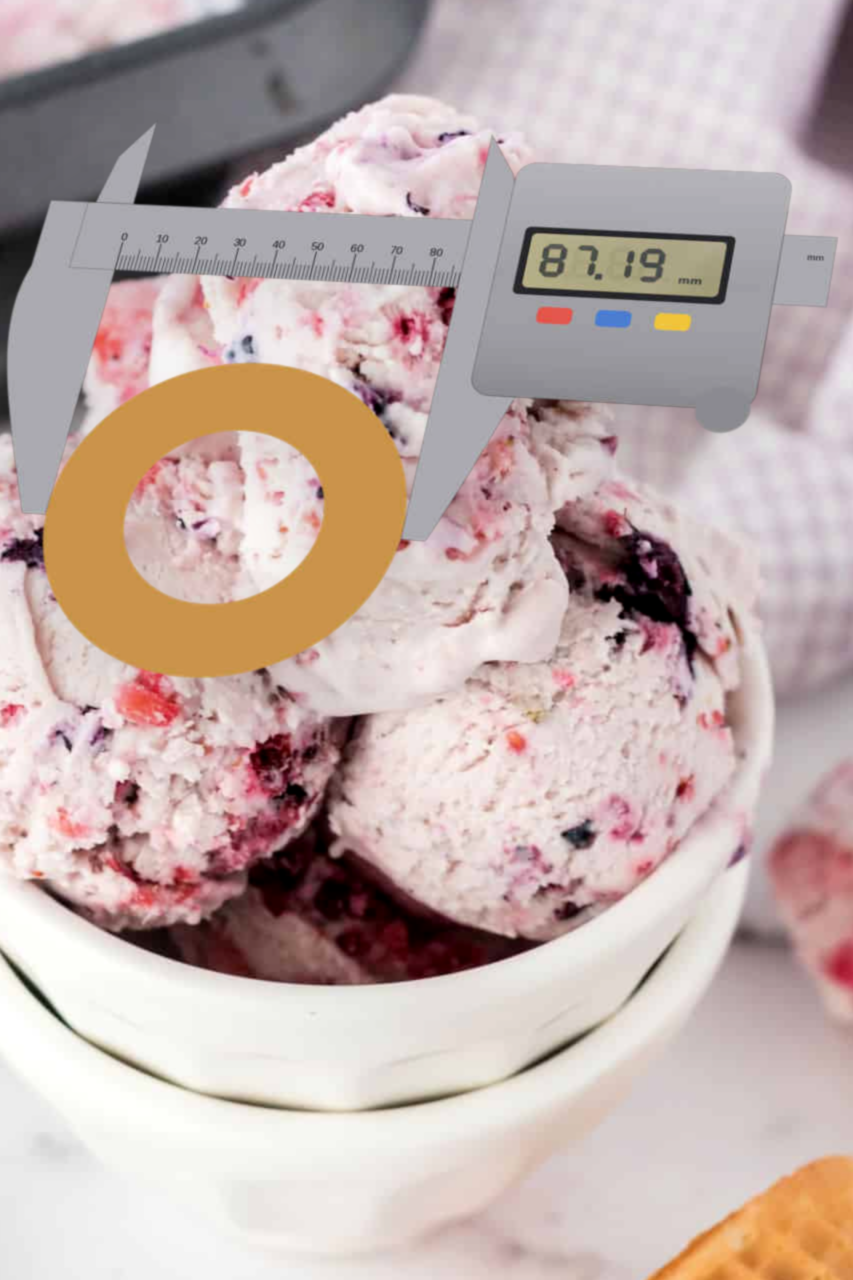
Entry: **87.19** mm
